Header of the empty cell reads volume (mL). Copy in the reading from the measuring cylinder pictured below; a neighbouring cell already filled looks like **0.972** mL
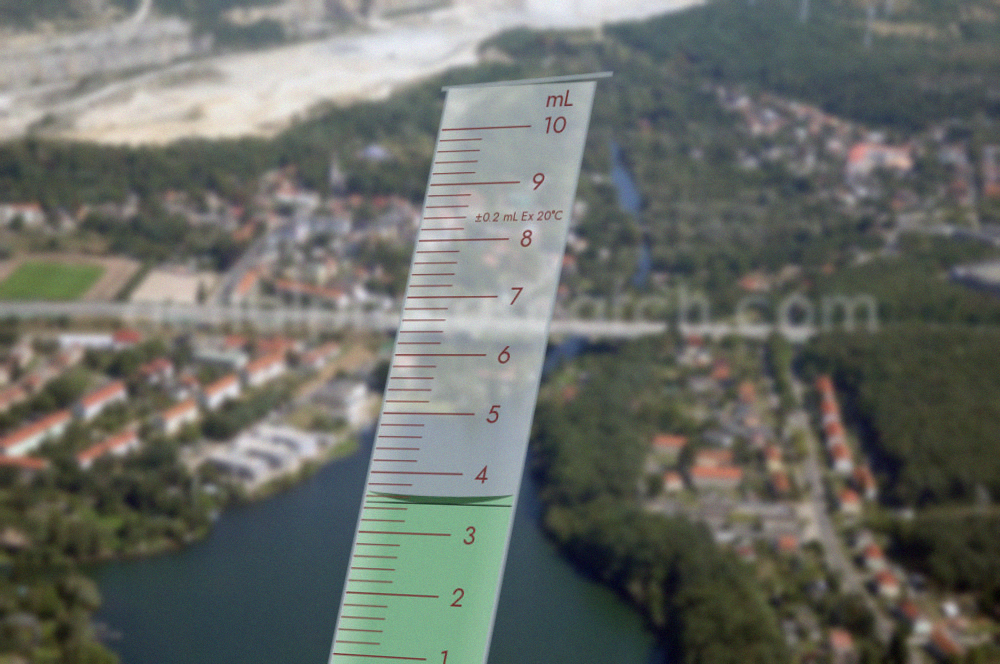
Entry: **3.5** mL
